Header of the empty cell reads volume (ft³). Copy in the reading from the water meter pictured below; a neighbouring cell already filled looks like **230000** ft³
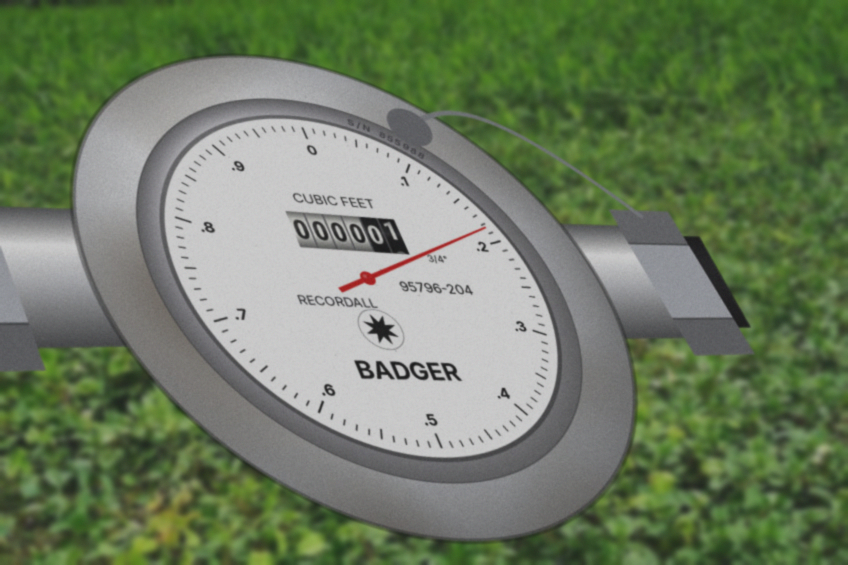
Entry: **1.18** ft³
